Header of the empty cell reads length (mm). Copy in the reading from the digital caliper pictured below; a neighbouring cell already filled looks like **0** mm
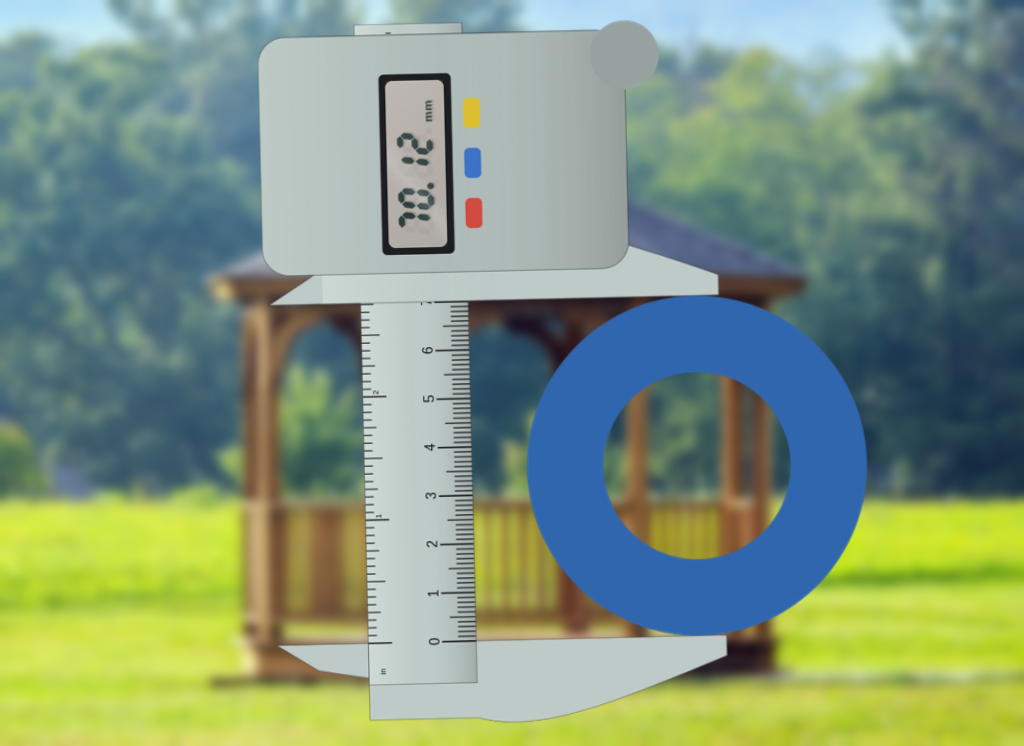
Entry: **70.12** mm
